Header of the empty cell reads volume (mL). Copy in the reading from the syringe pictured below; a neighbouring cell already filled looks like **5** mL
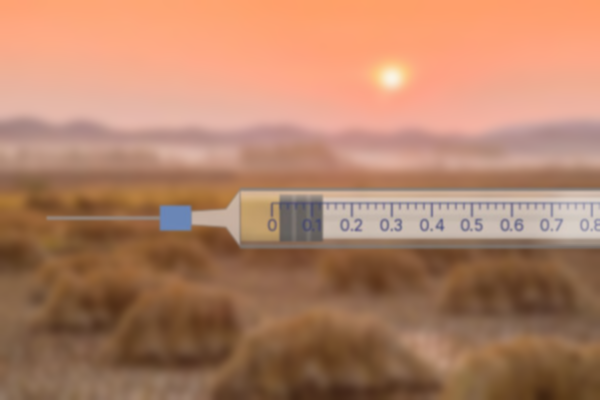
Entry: **0.02** mL
